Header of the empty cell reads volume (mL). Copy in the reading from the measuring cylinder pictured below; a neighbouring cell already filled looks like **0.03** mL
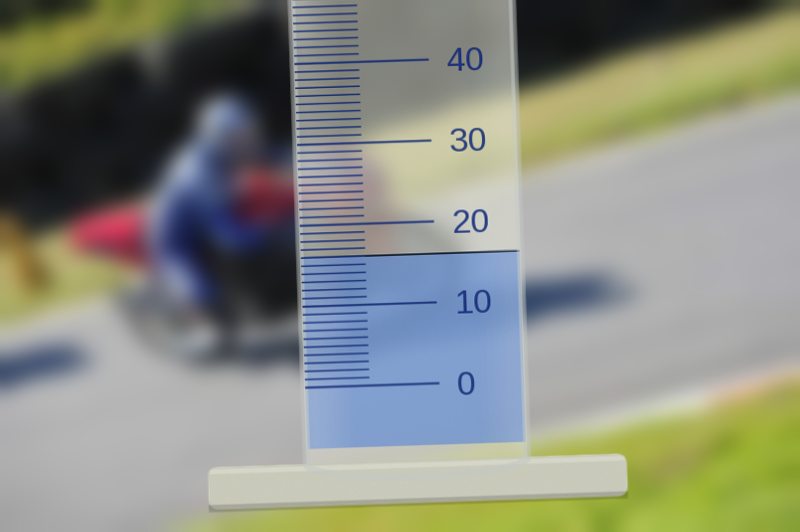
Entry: **16** mL
